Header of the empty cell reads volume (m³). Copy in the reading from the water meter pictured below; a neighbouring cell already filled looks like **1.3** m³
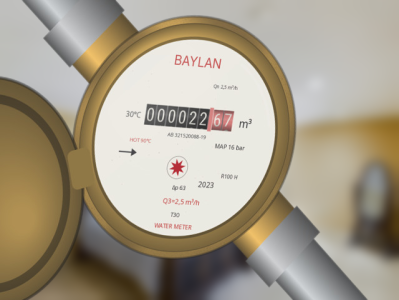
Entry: **22.67** m³
